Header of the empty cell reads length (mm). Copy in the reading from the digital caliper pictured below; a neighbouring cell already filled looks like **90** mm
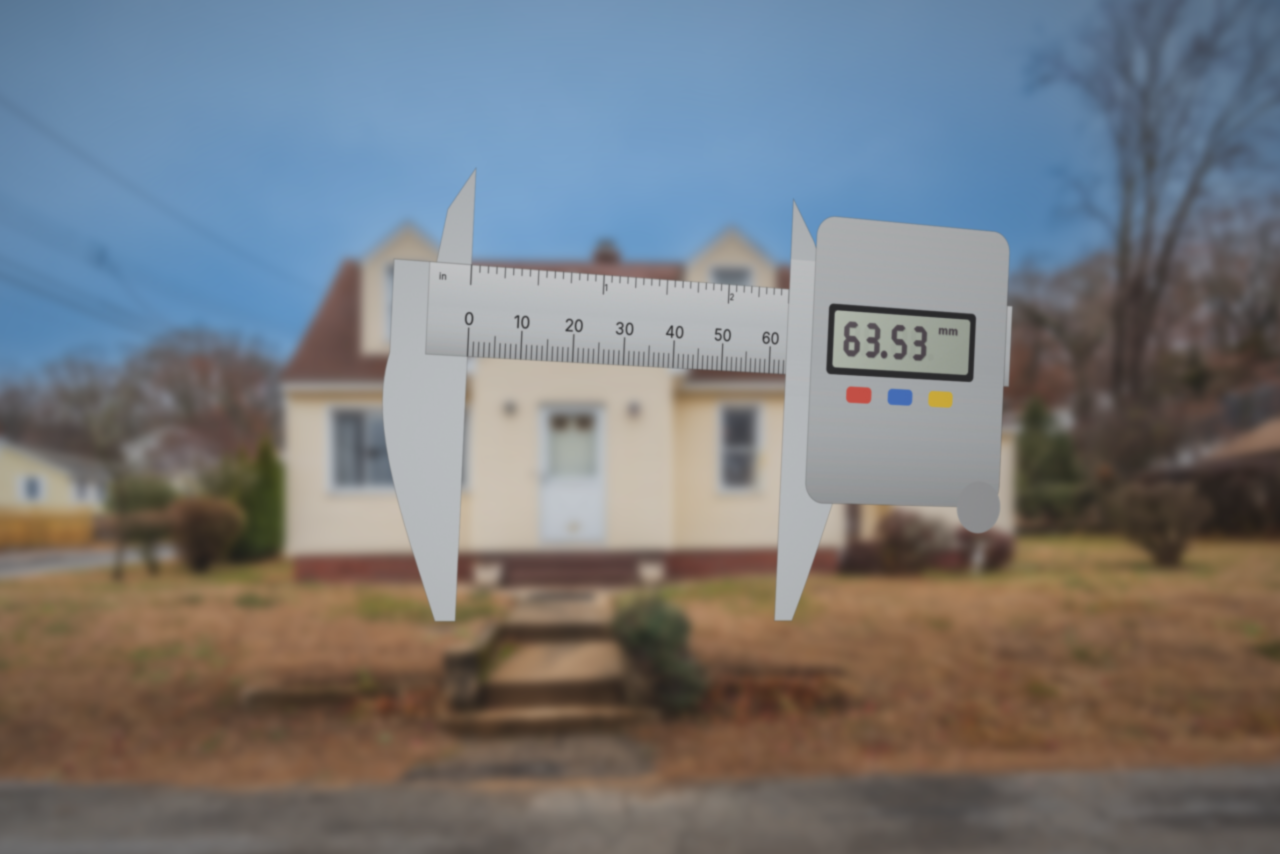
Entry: **63.53** mm
